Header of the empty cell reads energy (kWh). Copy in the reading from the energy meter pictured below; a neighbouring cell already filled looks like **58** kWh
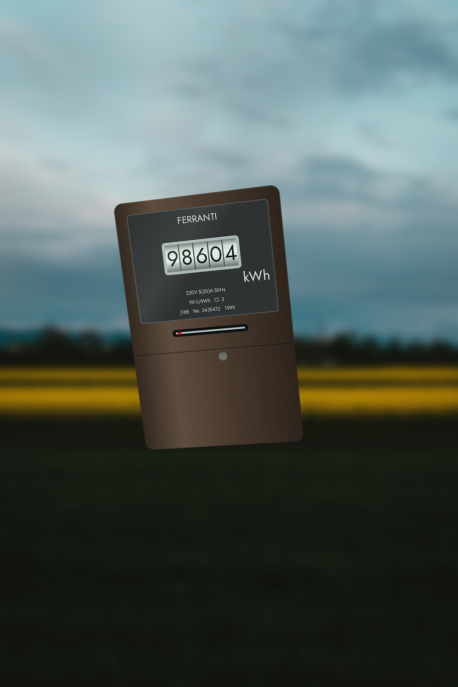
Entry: **98604** kWh
